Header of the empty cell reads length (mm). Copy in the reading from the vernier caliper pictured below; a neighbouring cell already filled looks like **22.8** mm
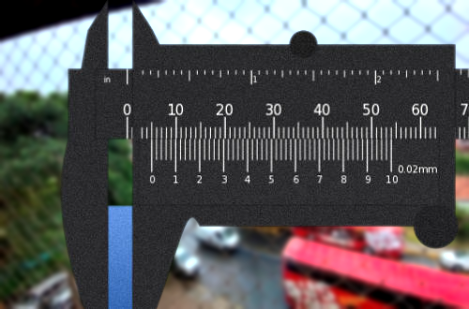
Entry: **5.0** mm
